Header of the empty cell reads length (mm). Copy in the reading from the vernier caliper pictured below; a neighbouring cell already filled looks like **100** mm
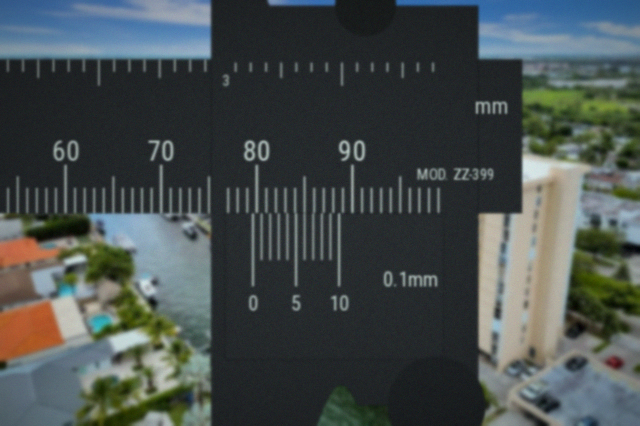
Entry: **79.6** mm
